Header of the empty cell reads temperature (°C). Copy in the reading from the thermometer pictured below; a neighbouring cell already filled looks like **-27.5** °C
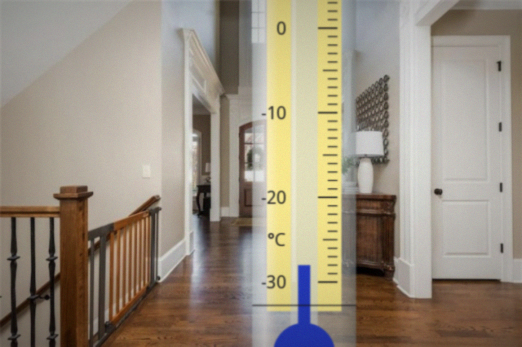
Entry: **-28** °C
